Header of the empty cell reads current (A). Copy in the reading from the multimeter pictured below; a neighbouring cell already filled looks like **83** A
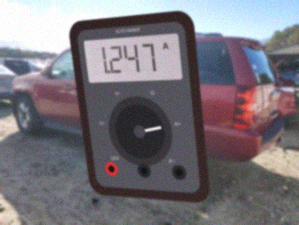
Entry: **1.247** A
